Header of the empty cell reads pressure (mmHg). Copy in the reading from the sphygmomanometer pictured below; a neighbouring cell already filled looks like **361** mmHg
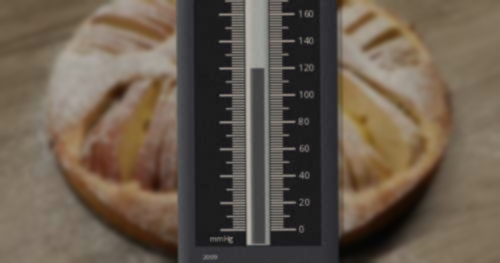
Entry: **120** mmHg
